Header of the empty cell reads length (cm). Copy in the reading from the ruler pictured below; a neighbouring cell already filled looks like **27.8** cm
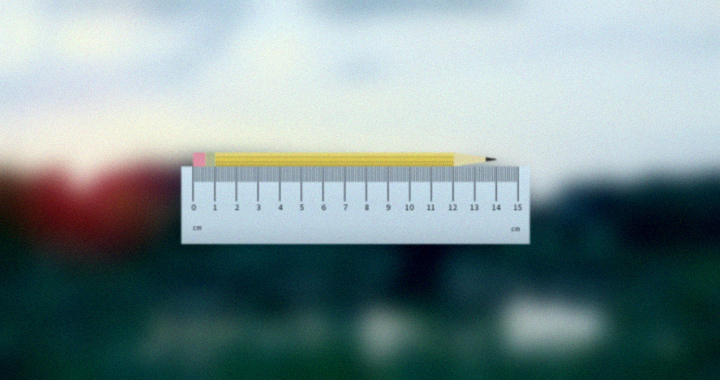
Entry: **14** cm
